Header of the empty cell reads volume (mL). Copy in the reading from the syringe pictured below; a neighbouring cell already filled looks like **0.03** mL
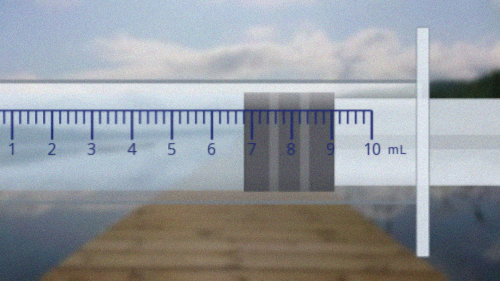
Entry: **6.8** mL
